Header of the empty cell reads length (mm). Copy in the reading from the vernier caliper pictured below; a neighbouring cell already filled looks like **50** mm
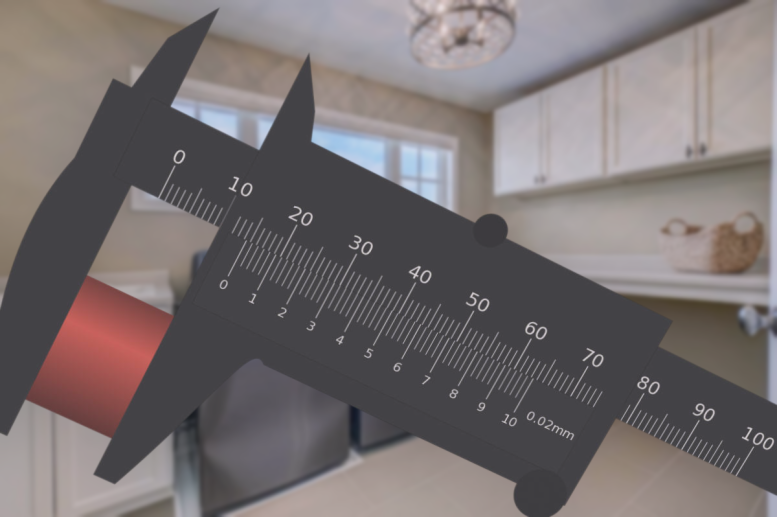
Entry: **14.4** mm
